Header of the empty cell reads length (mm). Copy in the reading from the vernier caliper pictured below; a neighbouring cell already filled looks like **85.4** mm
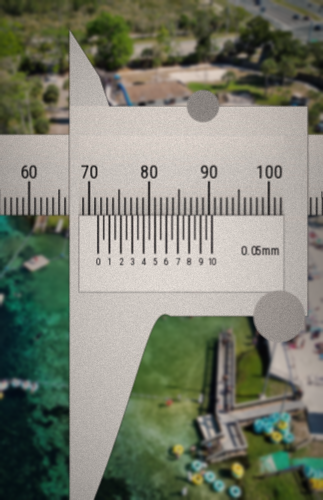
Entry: **71.5** mm
